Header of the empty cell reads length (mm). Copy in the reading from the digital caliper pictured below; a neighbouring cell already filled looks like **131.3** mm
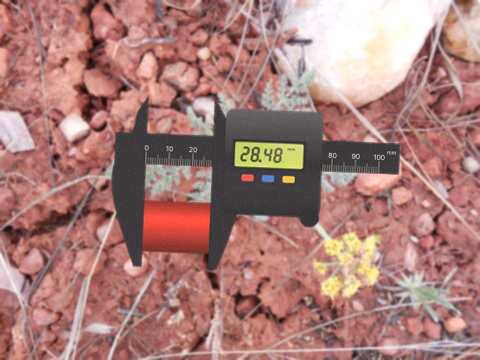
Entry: **28.48** mm
